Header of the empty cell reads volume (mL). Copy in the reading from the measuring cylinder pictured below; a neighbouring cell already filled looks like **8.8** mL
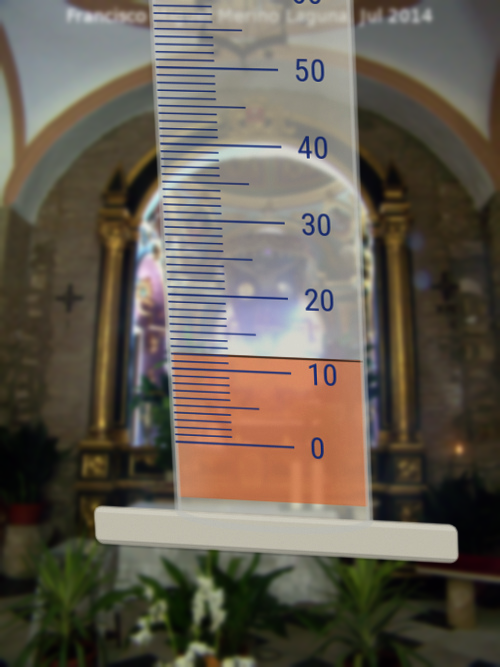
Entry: **12** mL
